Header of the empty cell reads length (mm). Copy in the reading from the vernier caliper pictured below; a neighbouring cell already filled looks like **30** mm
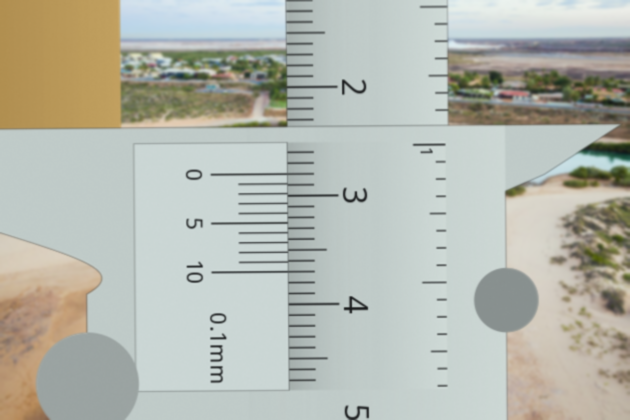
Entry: **28.0** mm
